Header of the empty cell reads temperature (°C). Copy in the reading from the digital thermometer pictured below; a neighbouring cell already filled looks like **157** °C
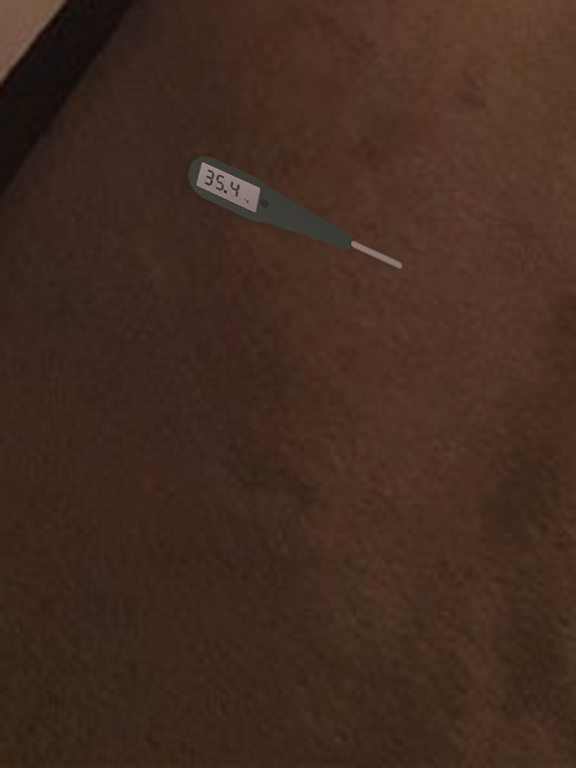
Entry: **35.4** °C
